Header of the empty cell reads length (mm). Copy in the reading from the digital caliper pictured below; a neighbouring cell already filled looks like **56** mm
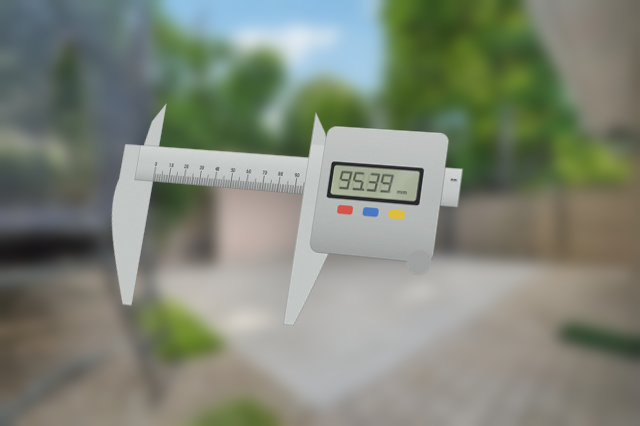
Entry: **95.39** mm
